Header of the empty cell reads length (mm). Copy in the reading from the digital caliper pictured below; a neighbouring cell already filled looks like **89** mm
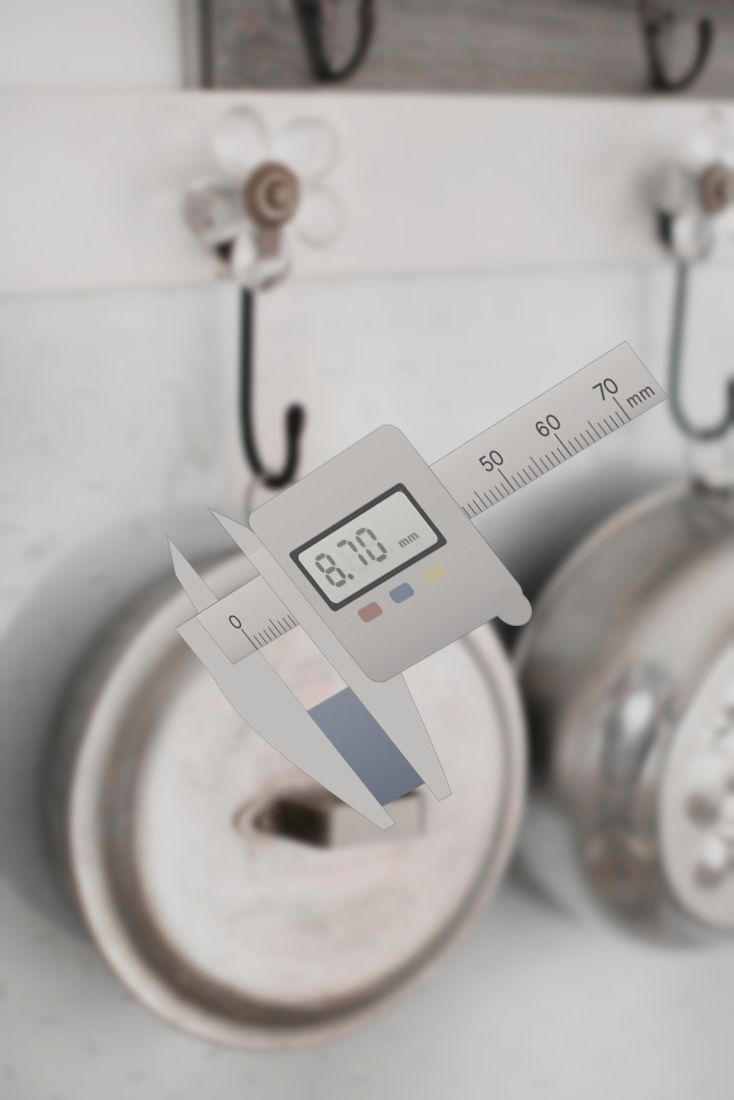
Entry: **8.70** mm
